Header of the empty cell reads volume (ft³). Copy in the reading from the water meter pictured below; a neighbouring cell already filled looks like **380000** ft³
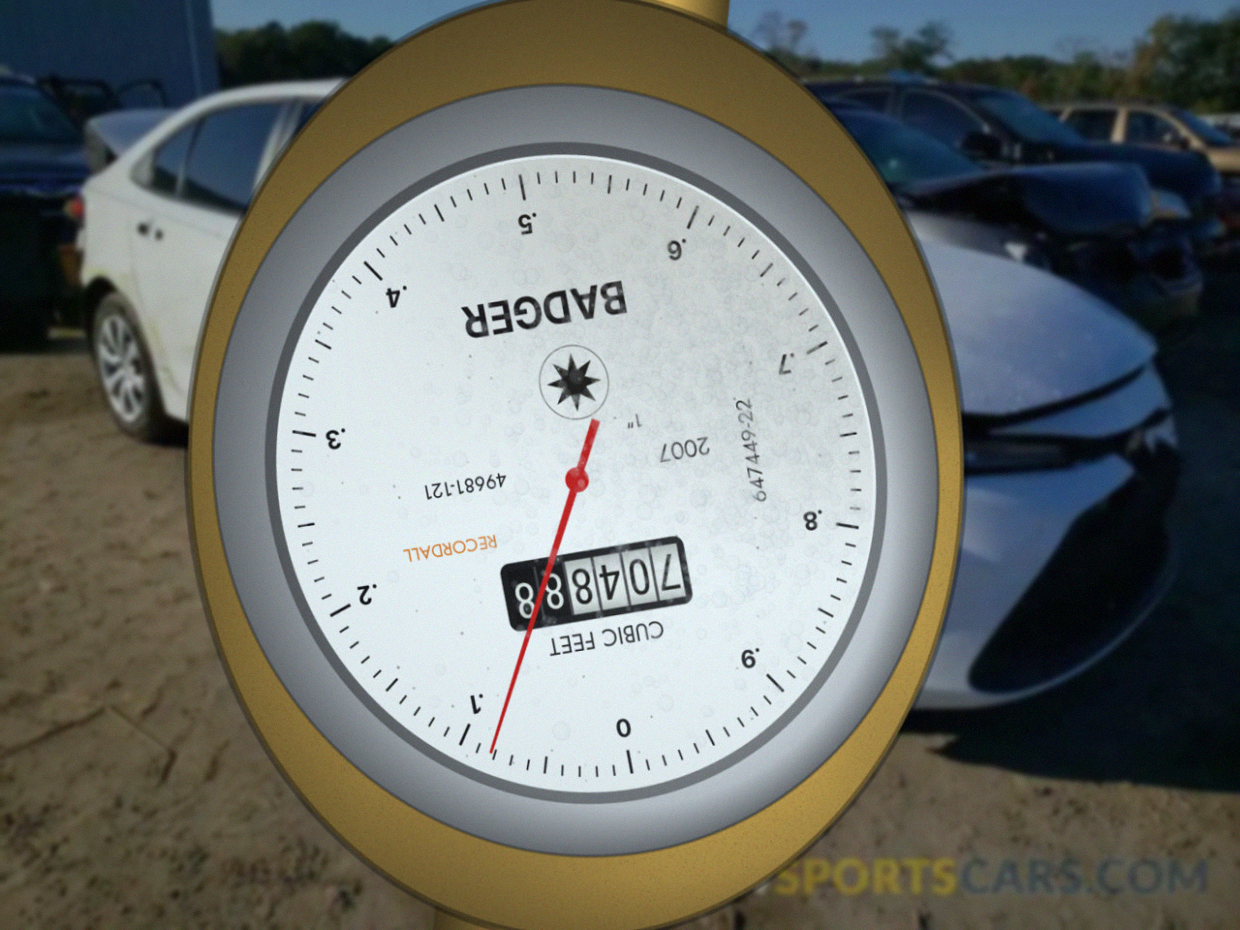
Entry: **704888.08** ft³
